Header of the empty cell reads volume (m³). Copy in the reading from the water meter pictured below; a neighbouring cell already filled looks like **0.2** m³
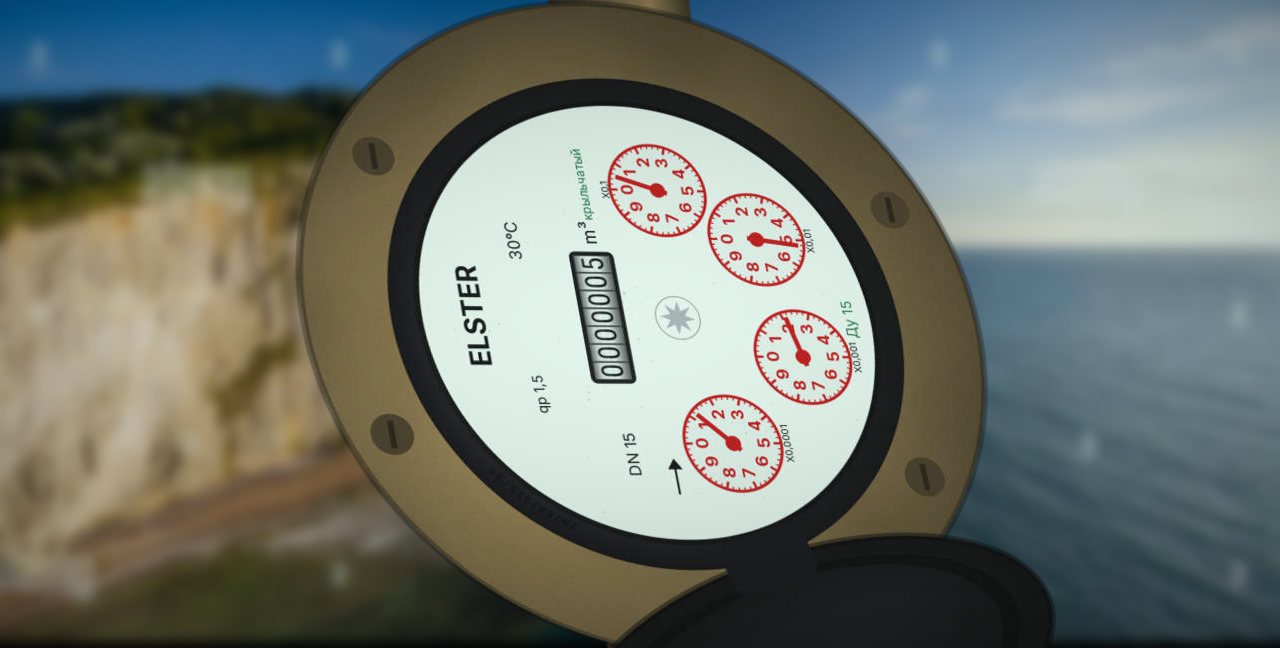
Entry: **5.0521** m³
